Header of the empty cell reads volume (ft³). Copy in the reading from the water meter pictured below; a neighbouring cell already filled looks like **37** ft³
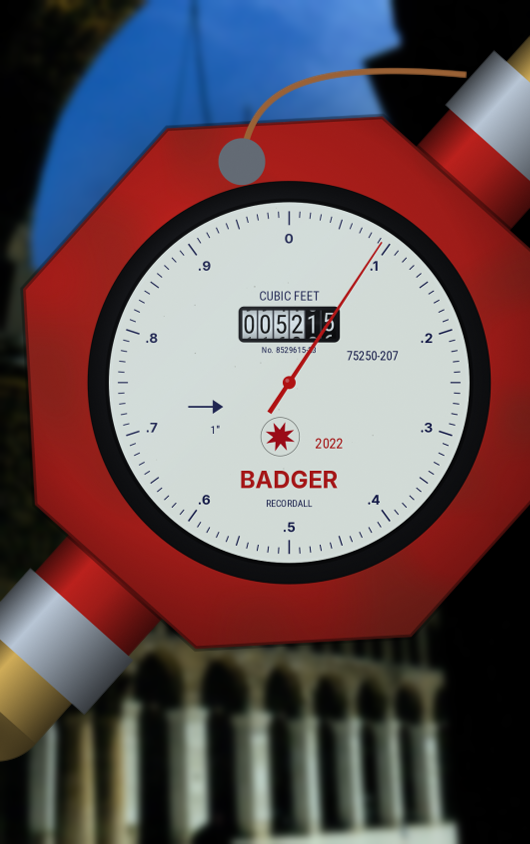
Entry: **5215.09** ft³
